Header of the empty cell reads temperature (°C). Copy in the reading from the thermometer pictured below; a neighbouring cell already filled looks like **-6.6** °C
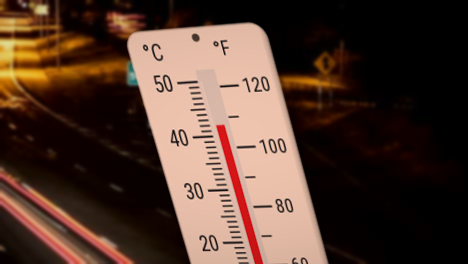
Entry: **42** °C
